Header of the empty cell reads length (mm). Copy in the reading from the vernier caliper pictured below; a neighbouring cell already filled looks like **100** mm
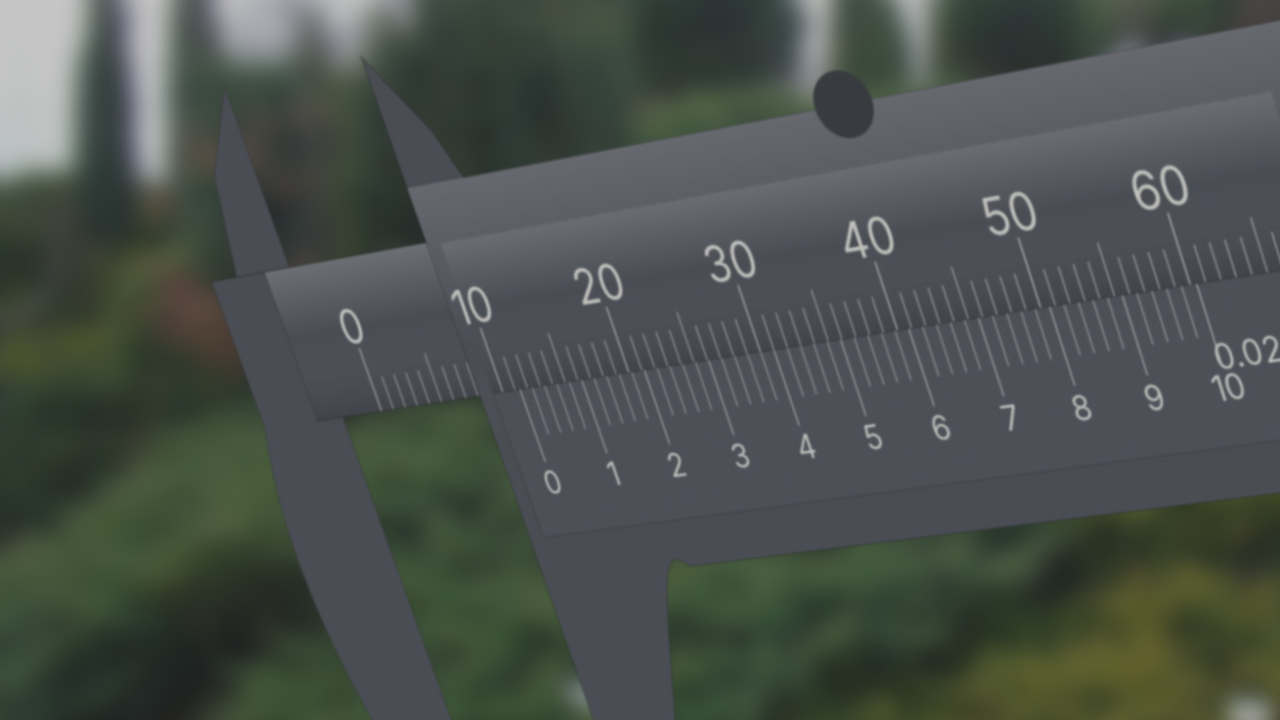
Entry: **11.4** mm
